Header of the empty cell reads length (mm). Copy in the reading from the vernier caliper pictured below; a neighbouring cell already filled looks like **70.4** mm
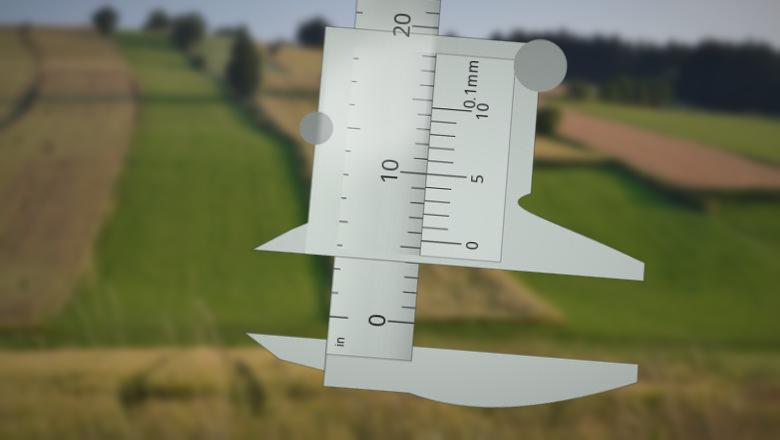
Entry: **5.5** mm
